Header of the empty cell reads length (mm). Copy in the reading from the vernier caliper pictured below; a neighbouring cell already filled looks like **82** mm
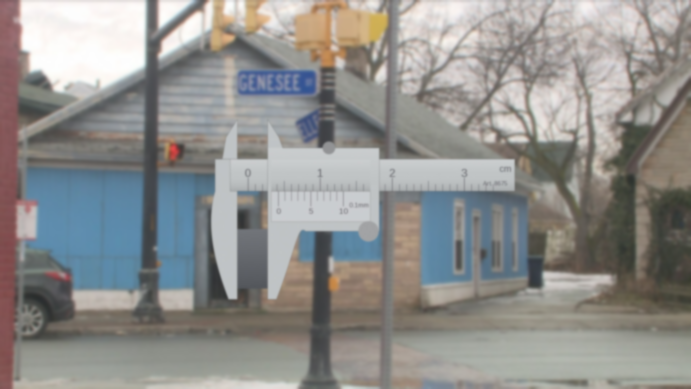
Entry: **4.2** mm
